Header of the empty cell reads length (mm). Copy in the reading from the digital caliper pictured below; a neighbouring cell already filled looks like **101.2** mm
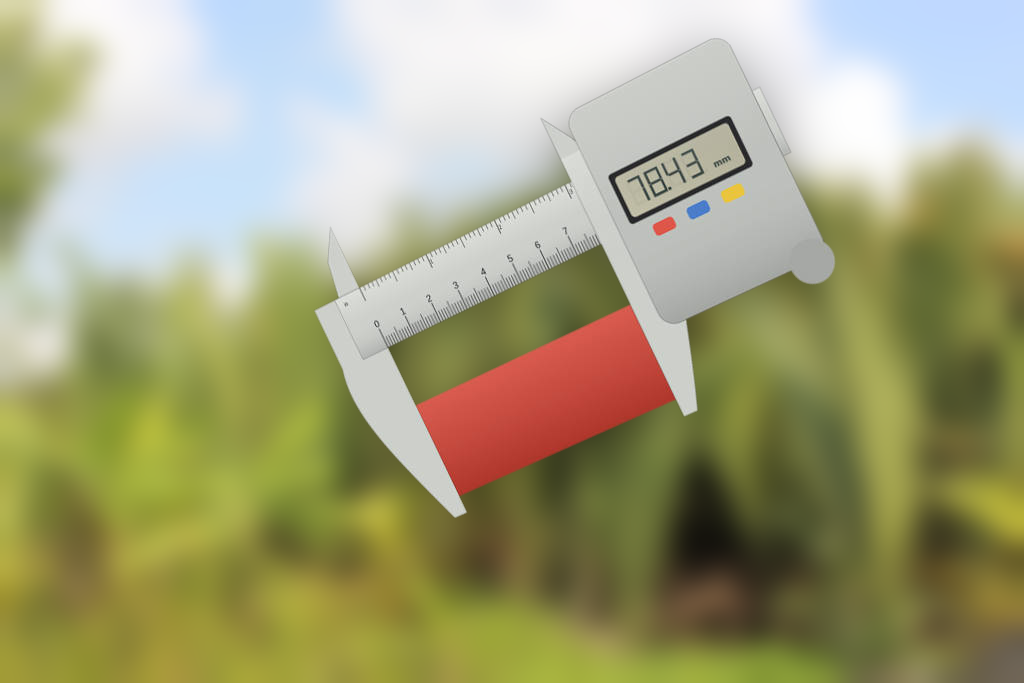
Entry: **78.43** mm
